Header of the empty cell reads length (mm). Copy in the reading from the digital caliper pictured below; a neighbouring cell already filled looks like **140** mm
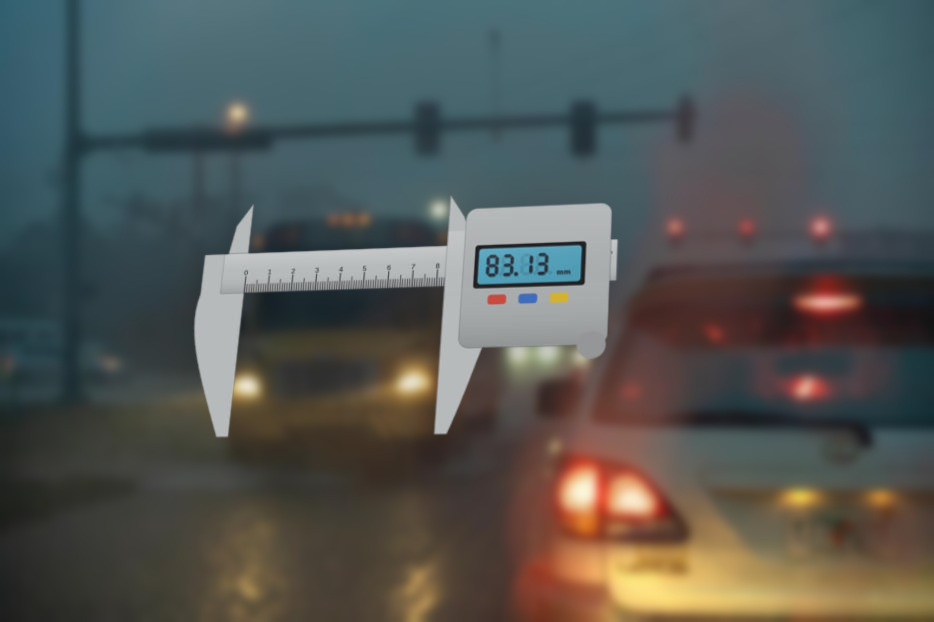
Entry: **83.13** mm
